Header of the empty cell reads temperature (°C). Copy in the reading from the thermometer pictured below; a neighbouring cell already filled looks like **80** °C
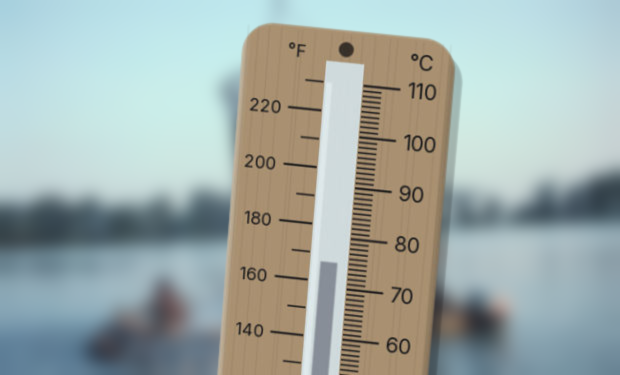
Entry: **75** °C
